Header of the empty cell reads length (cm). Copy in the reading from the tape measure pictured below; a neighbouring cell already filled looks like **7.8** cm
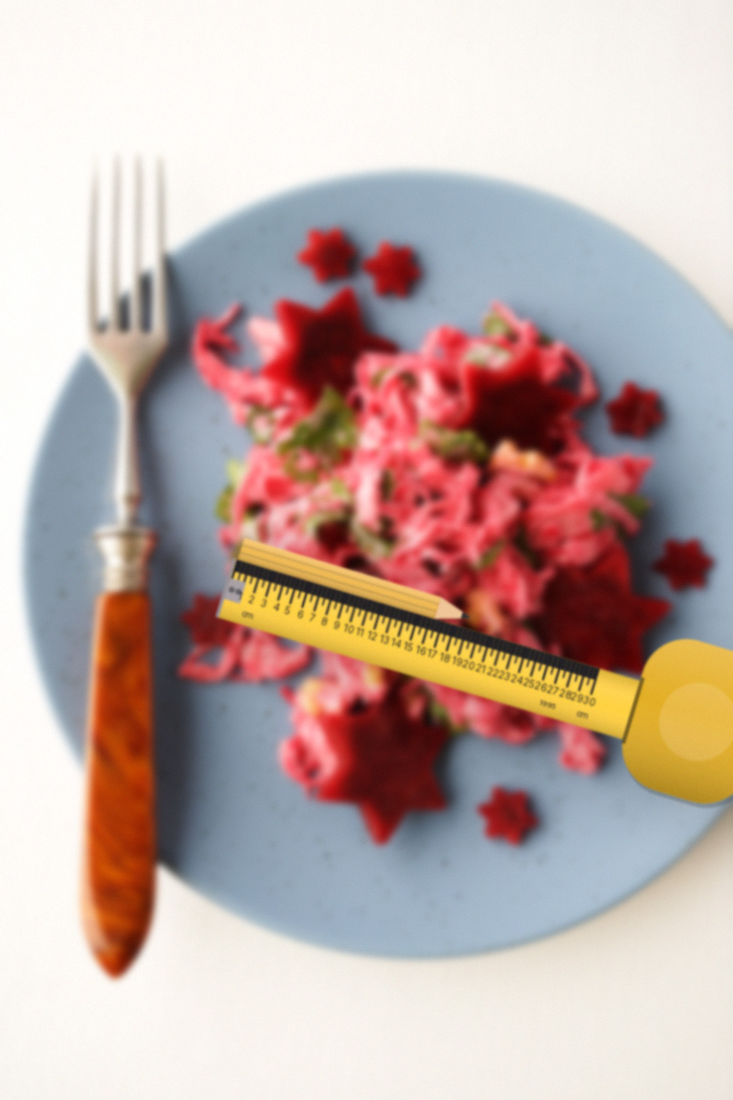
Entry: **19** cm
